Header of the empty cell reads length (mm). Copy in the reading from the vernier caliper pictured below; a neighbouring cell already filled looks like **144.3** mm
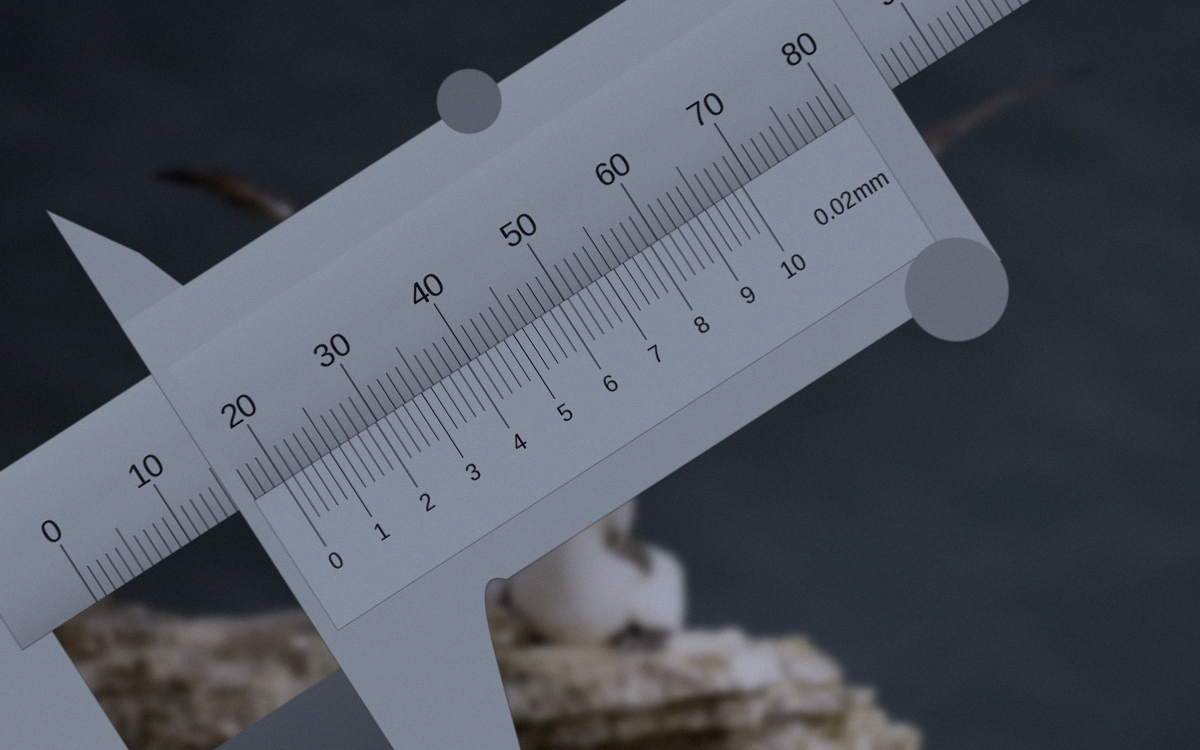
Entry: **20.0** mm
